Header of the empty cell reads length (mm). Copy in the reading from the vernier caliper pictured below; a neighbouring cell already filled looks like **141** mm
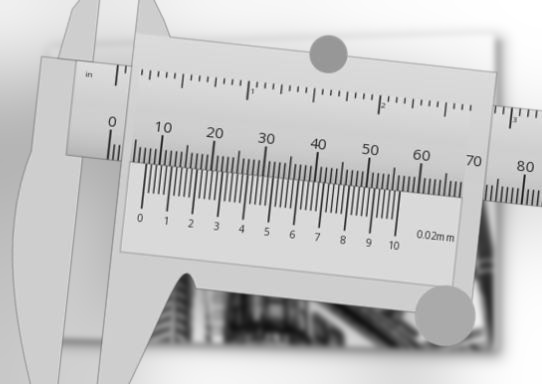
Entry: **7.5** mm
